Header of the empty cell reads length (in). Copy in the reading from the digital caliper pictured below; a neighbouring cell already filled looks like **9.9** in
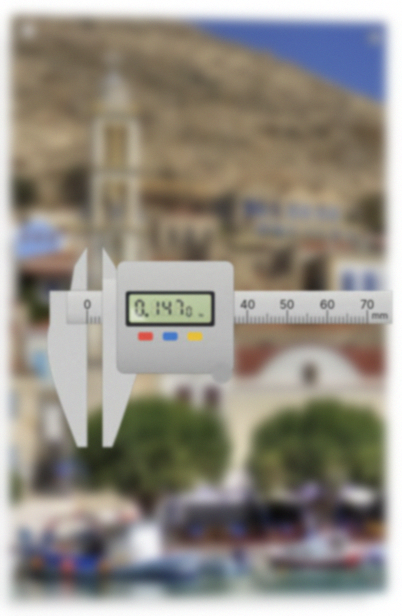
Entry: **0.1470** in
